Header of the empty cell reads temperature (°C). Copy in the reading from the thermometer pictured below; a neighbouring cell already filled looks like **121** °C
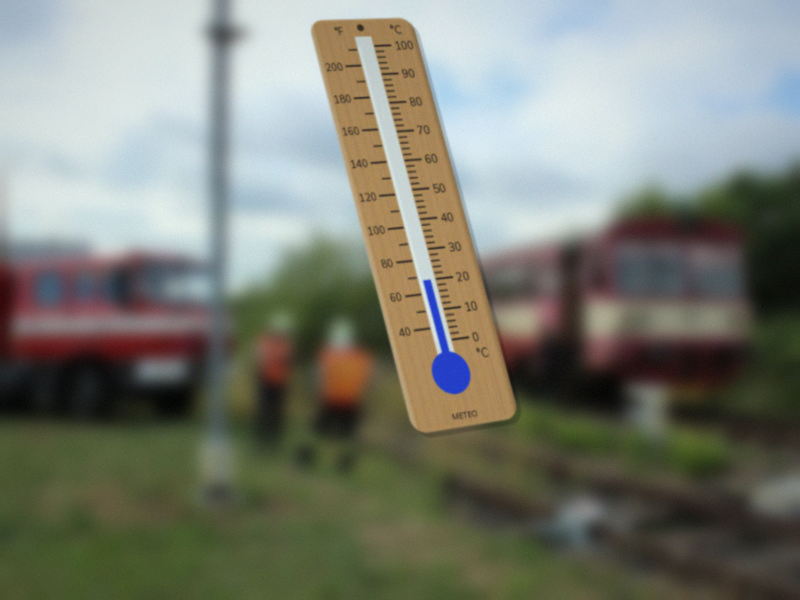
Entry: **20** °C
